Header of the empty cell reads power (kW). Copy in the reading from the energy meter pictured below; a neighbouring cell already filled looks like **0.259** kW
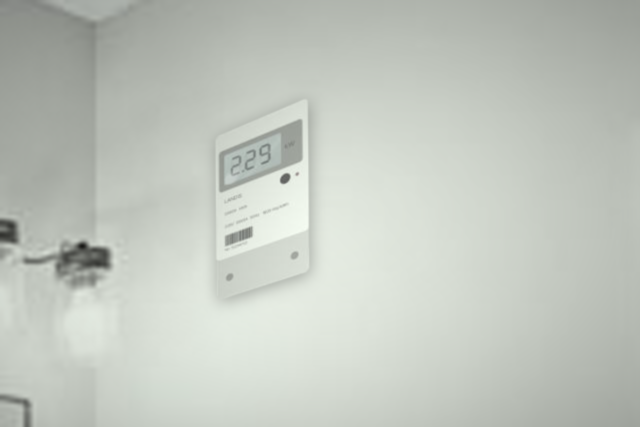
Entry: **2.29** kW
